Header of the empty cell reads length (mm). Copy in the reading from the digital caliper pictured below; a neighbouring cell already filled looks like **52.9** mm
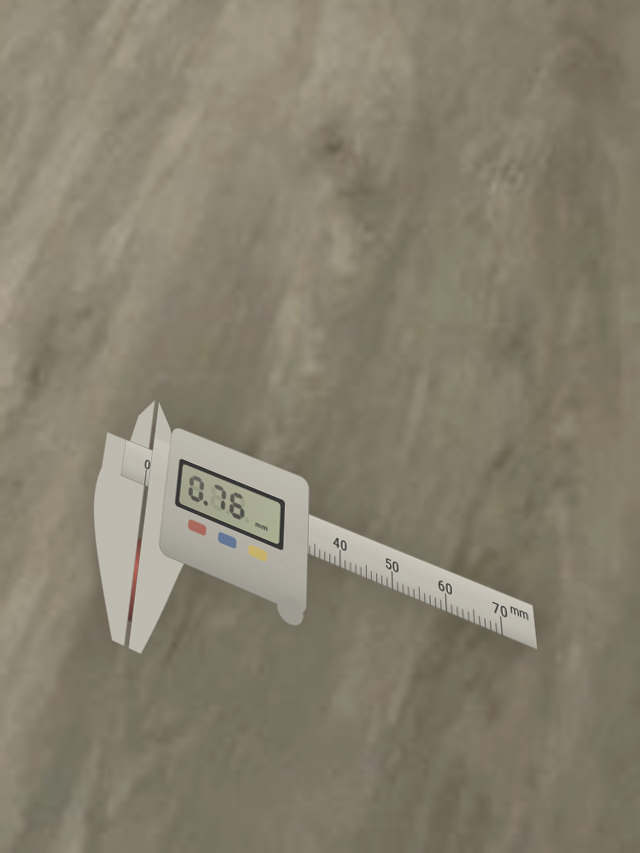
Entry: **0.76** mm
